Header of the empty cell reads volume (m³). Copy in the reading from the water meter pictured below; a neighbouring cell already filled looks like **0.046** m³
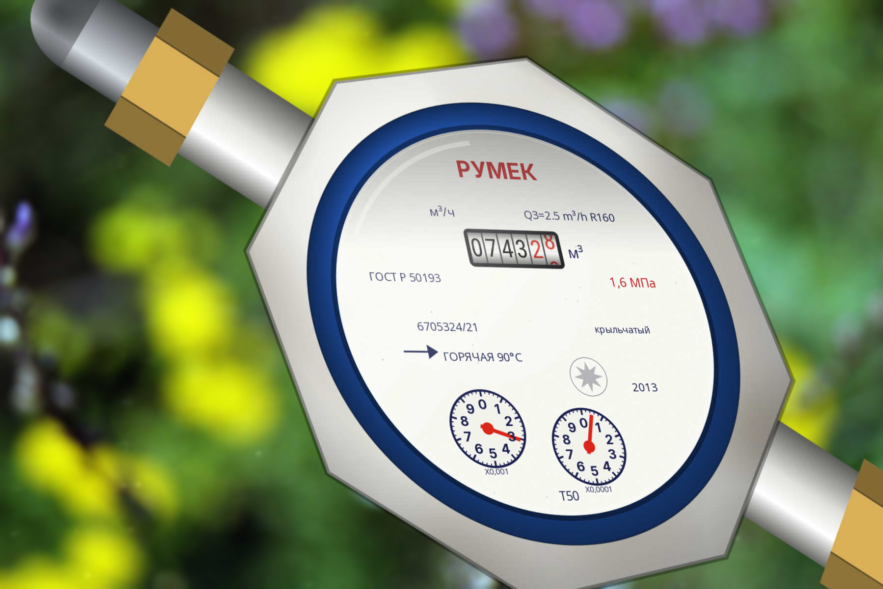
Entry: **743.2830** m³
